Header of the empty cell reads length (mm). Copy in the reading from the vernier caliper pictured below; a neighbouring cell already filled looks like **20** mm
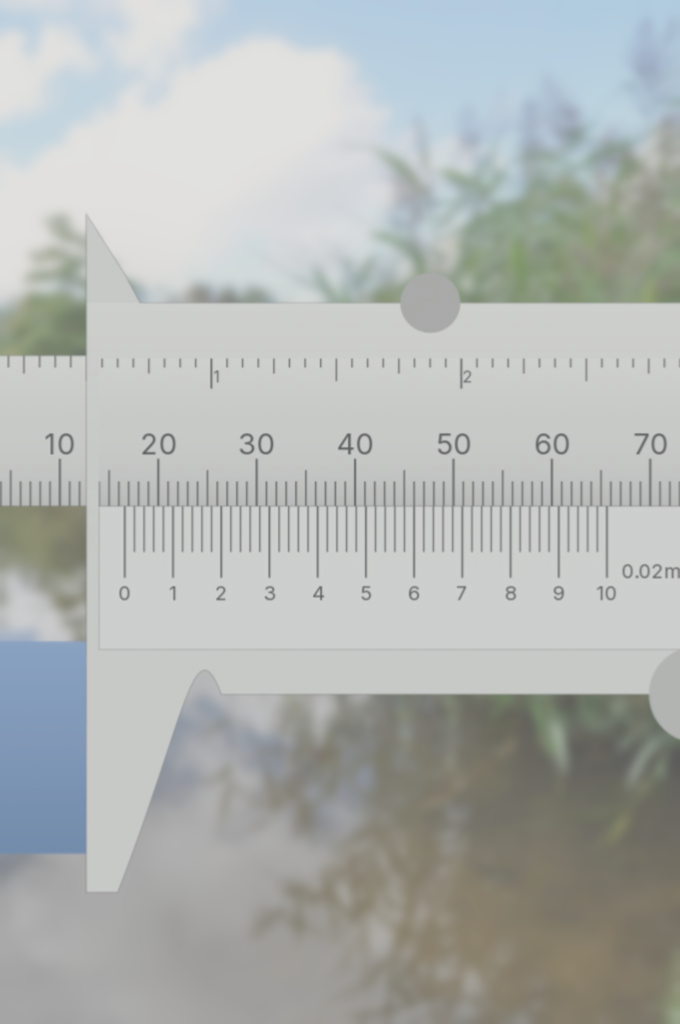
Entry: **16.6** mm
